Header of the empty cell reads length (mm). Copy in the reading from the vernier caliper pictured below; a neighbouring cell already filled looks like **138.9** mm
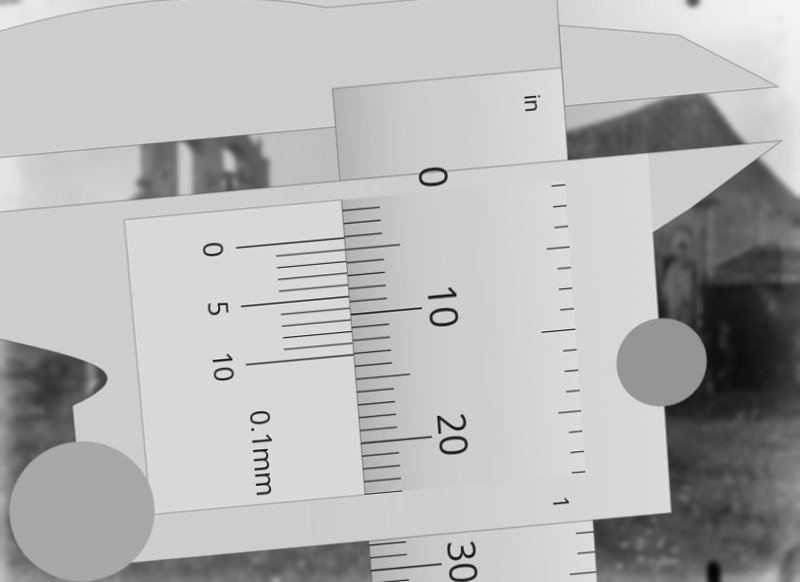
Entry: **4.1** mm
